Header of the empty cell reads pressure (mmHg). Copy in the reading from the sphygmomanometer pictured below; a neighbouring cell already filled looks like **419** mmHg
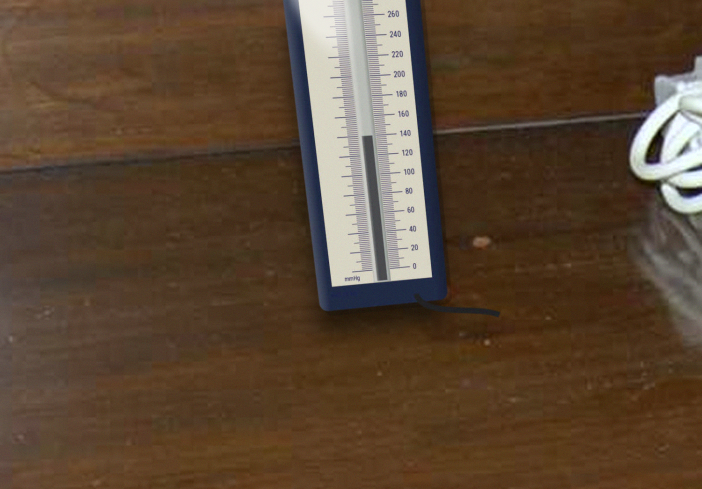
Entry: **140** mmHg
